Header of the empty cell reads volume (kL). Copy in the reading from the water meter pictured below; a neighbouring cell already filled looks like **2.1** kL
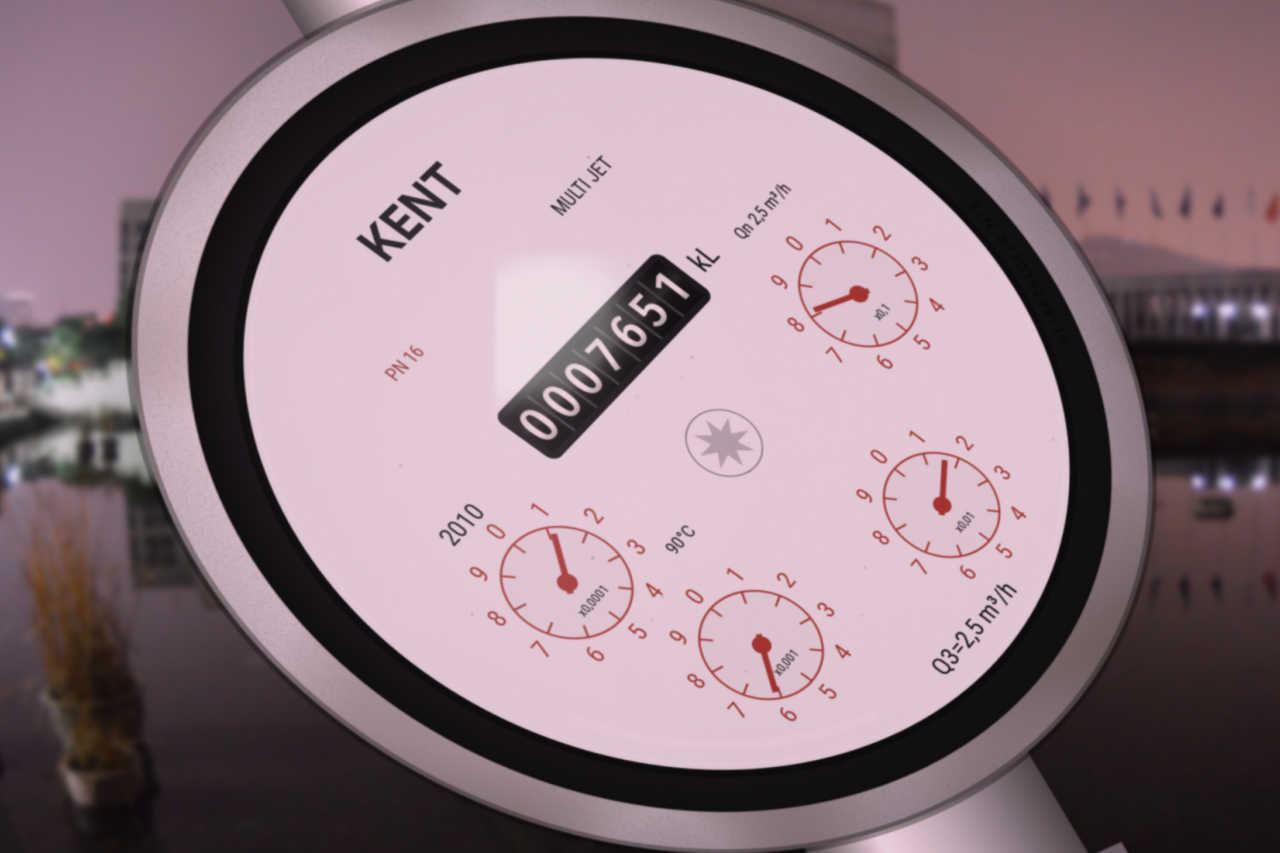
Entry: **7651.8161** kL
